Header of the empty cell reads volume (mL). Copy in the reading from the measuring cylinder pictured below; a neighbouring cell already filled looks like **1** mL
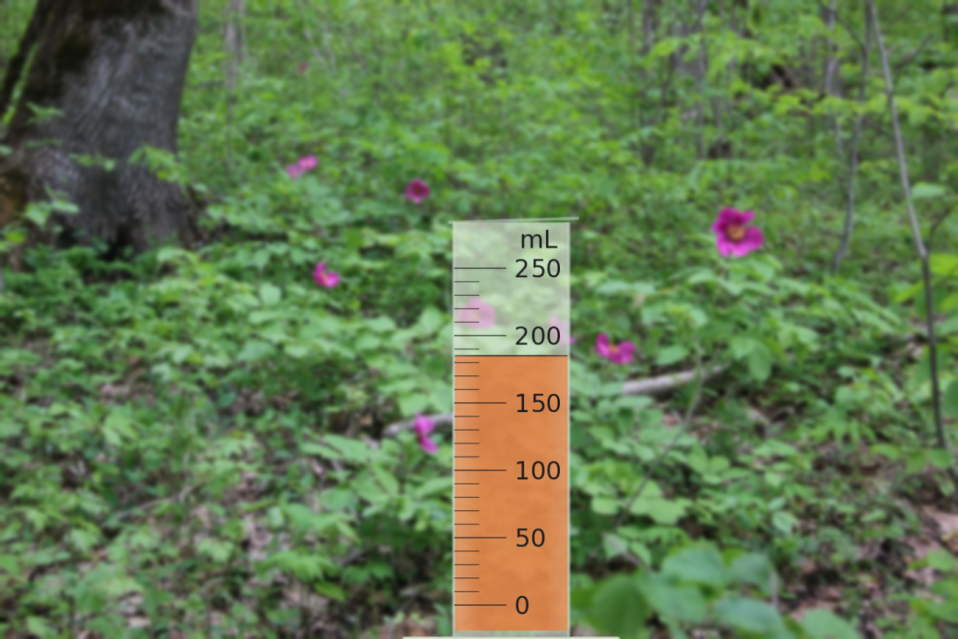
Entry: **185** mL
